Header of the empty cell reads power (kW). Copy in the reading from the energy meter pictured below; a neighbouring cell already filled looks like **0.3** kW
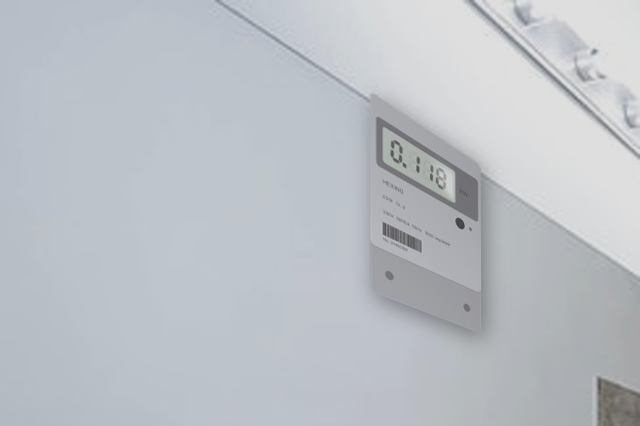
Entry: **0.118** kW
